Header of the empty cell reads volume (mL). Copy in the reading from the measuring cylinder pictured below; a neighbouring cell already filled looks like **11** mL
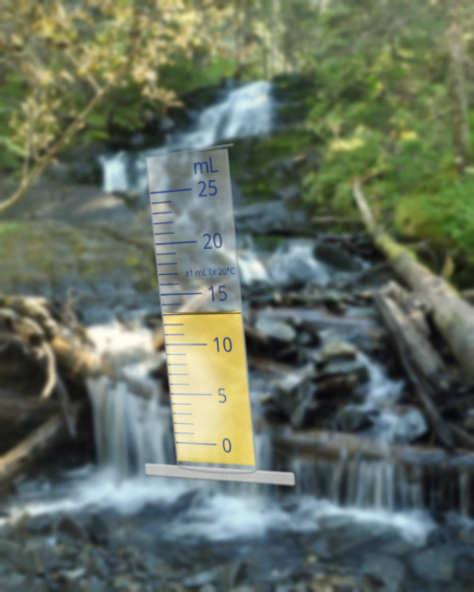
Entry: **13** mL
